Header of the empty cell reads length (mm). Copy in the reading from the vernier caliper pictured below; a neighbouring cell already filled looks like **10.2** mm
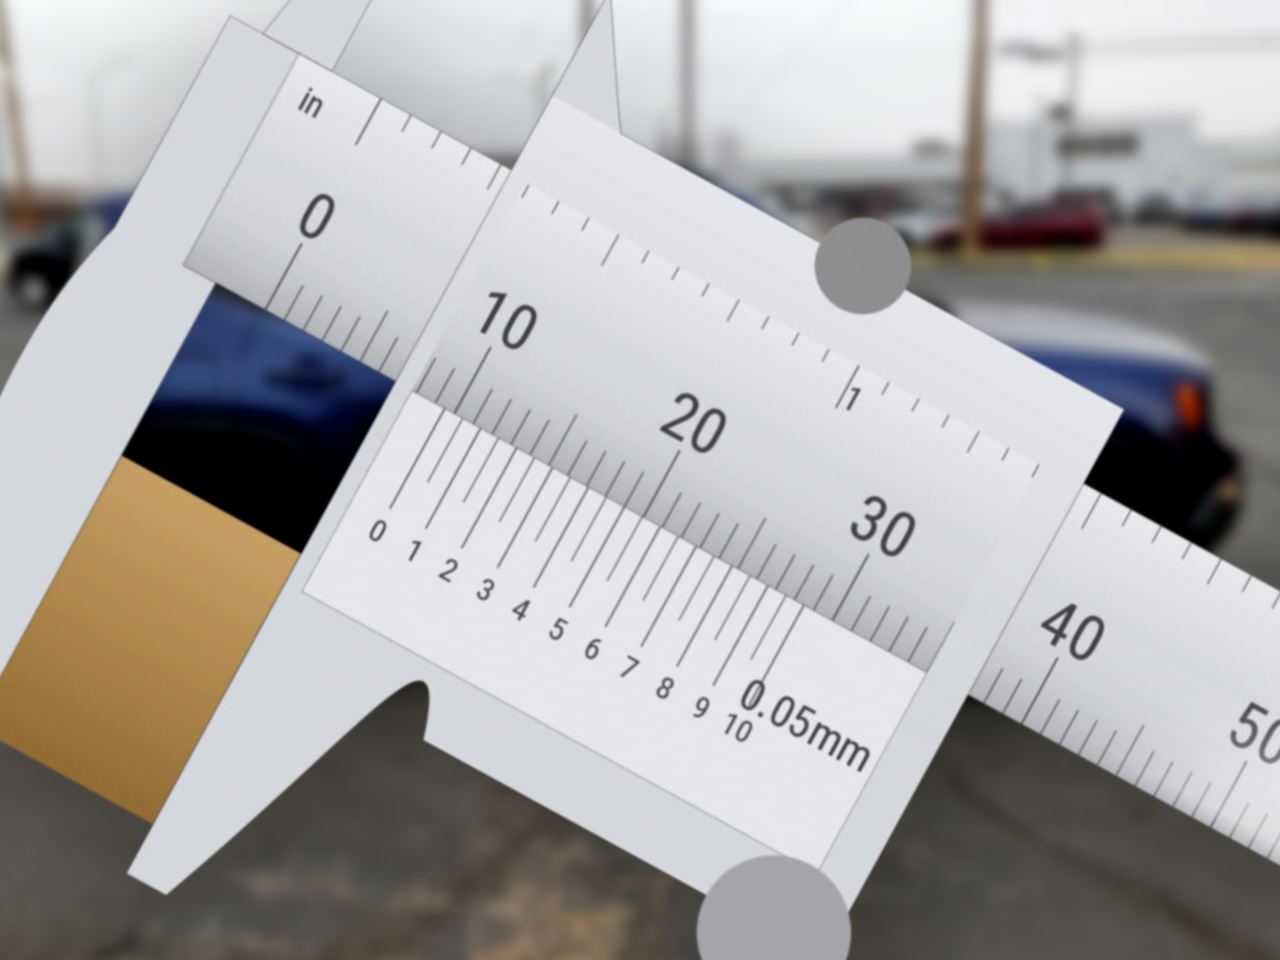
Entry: **9.5** mm
